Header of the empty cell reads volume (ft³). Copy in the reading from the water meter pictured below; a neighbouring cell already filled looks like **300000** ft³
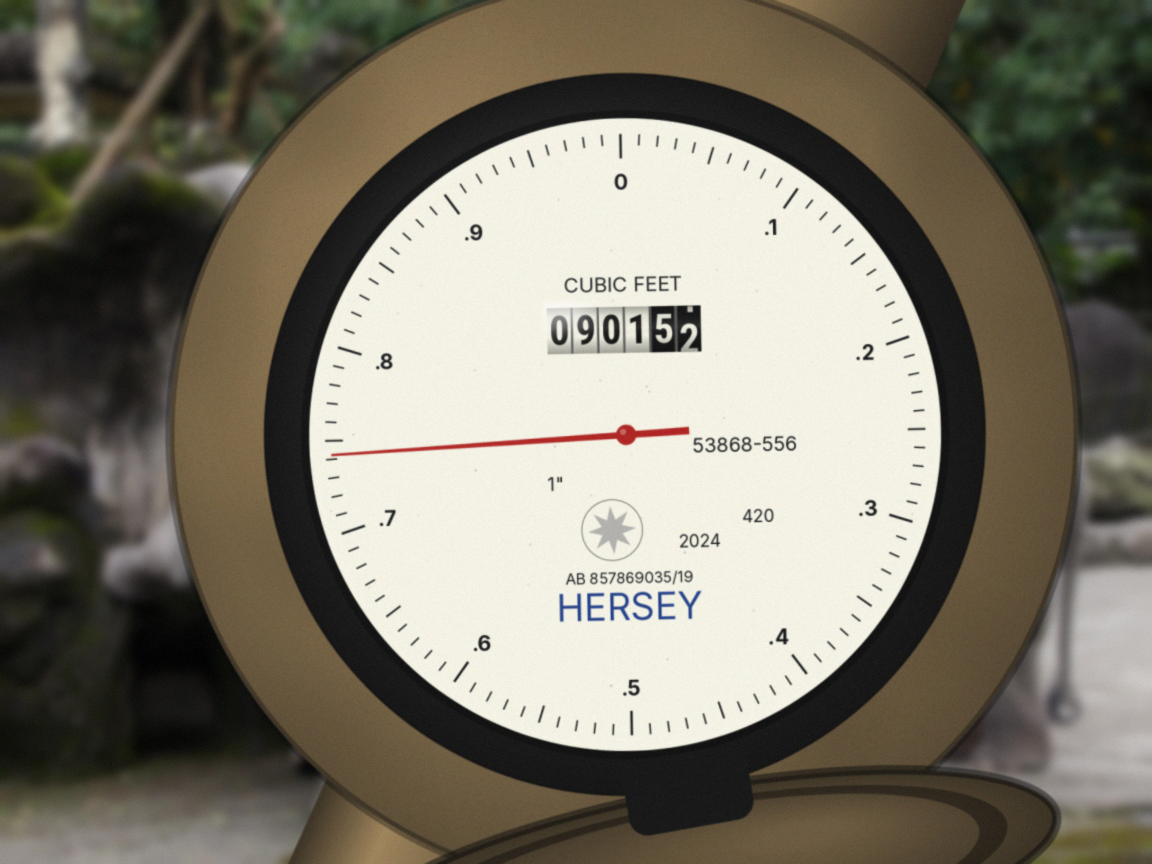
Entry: **90151.74** ft³
